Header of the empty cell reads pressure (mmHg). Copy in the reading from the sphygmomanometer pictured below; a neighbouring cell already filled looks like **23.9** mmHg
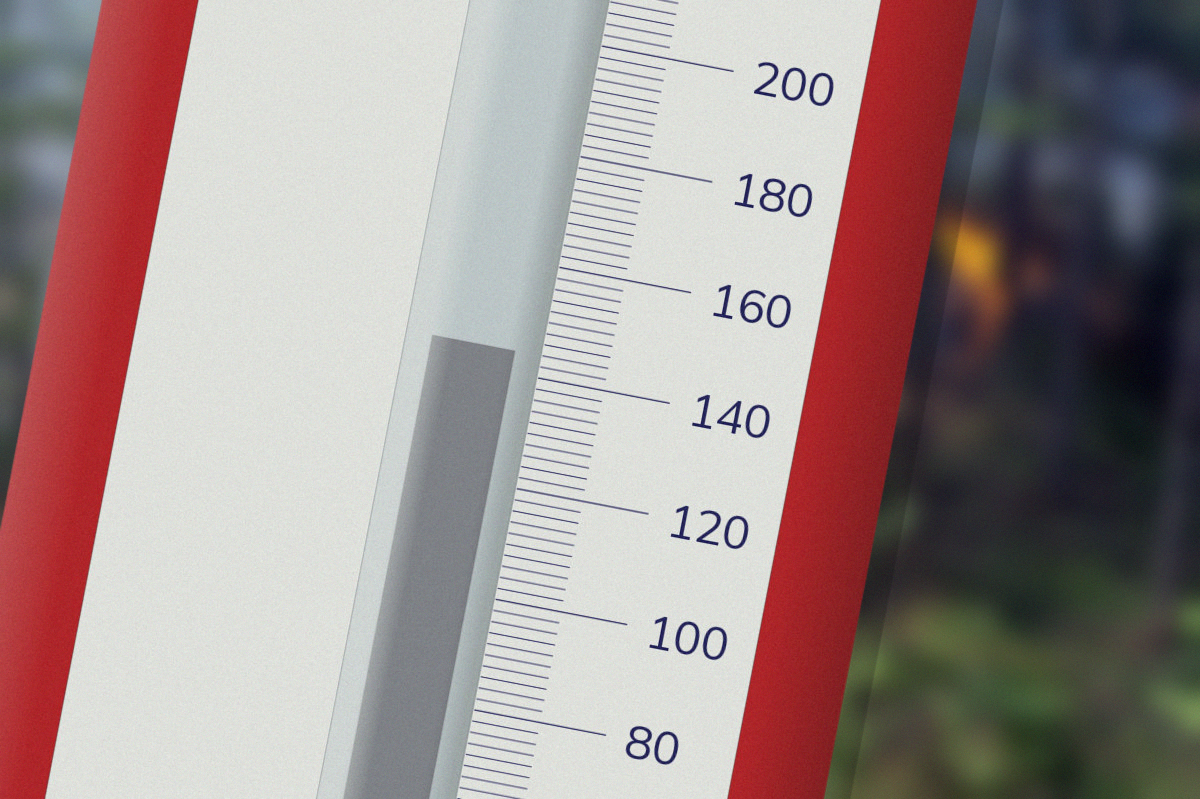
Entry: **144** mmHg
